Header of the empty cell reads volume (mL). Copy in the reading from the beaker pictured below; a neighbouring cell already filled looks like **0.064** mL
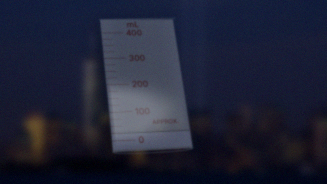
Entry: **25** mL
